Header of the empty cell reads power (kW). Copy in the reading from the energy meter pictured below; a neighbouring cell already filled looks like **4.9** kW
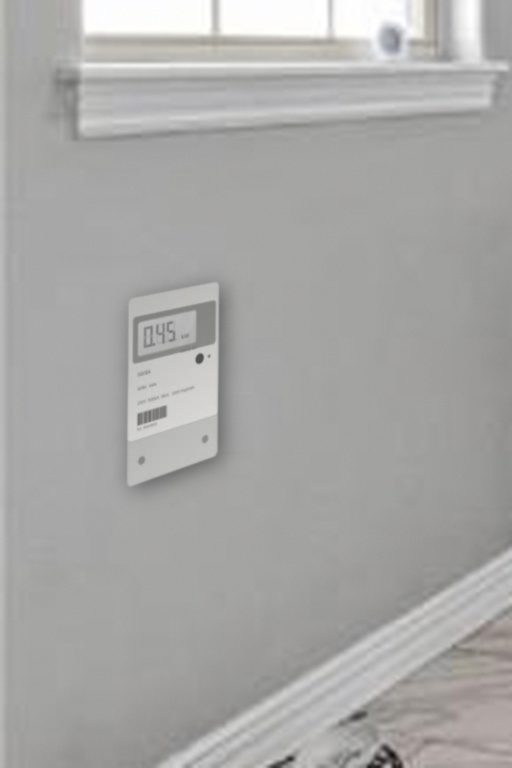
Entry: **0.45** kW
